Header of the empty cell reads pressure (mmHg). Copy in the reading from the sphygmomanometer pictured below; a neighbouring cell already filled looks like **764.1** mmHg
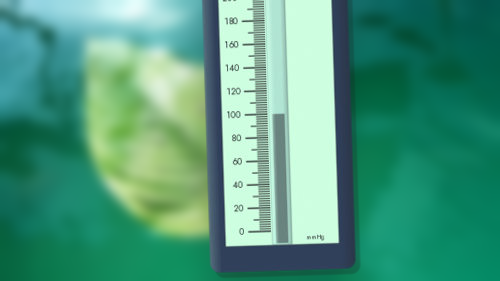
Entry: **100** mmHg
